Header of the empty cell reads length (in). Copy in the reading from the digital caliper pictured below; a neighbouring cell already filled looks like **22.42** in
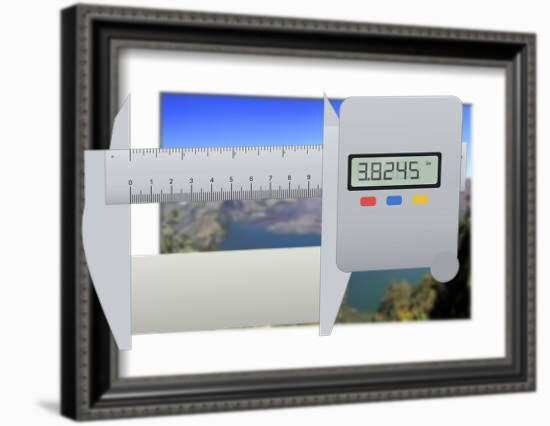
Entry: **3.8245** in
